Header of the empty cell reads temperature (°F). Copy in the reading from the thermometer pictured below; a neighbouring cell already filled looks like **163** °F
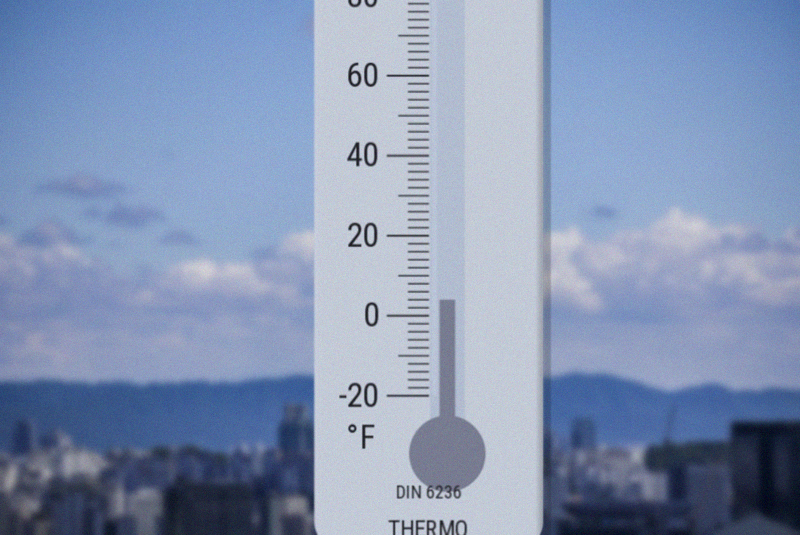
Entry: **4** °F
